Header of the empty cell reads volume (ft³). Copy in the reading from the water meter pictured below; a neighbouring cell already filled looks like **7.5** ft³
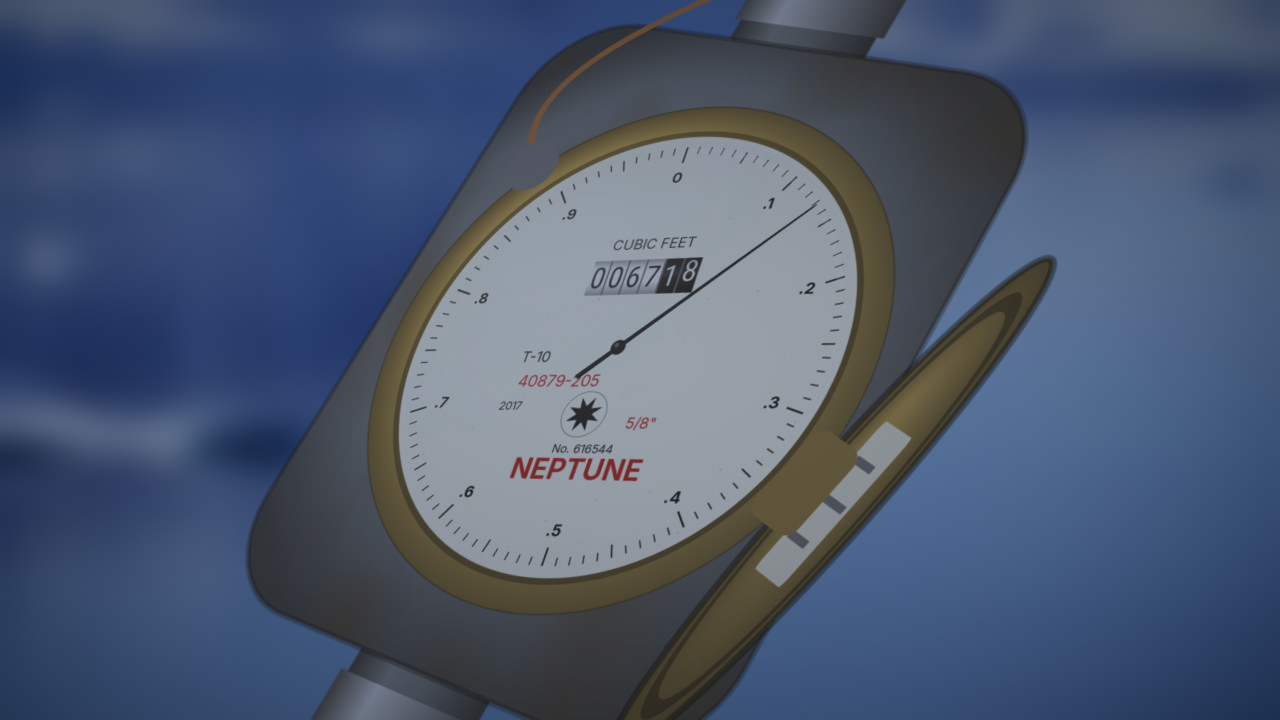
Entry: **6718.13** ft³
